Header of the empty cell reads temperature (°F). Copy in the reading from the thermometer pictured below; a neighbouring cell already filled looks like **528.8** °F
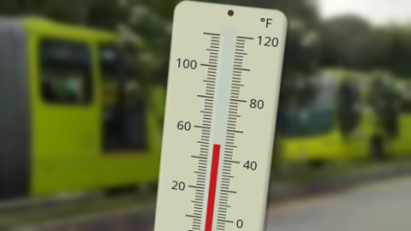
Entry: **50** °F
